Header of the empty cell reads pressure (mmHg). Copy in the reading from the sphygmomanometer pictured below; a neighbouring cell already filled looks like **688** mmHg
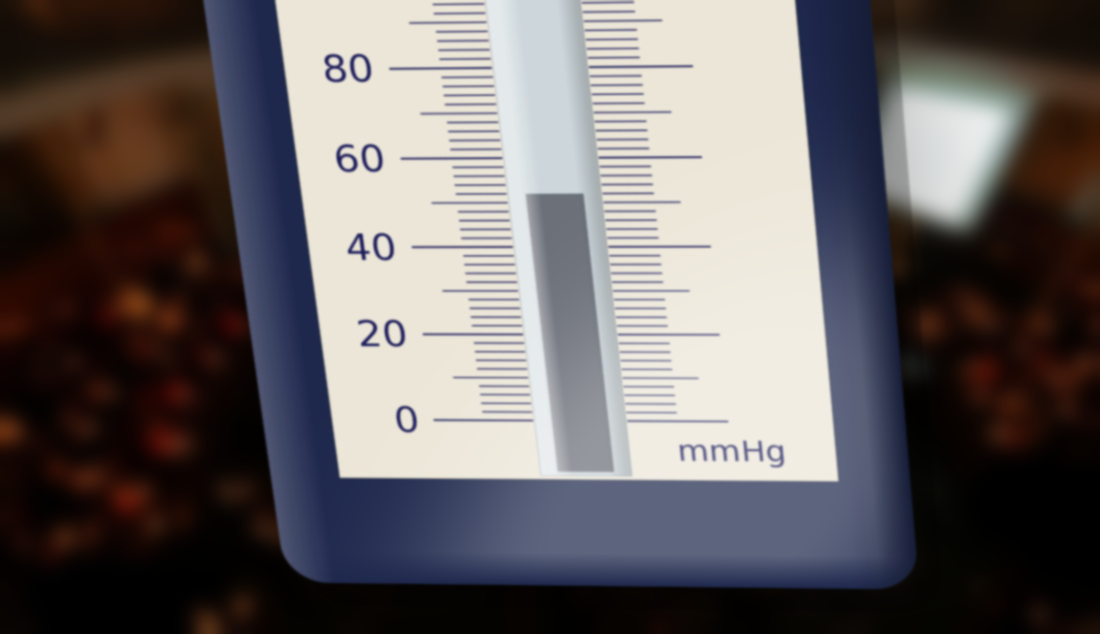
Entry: **52** mmHg
